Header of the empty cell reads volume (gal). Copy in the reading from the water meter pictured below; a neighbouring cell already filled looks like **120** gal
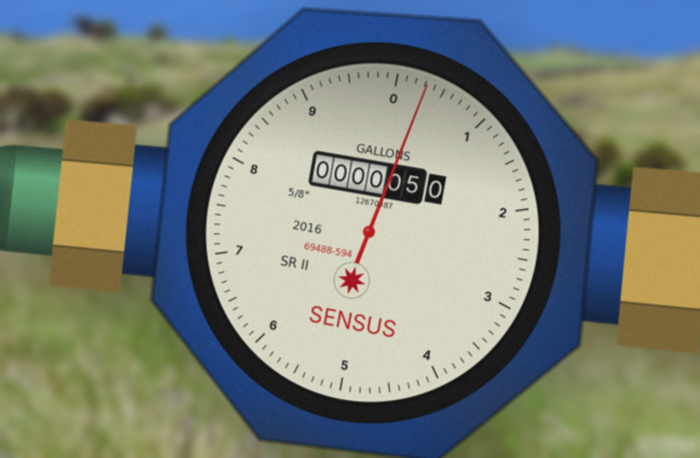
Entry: **50.3** gal
